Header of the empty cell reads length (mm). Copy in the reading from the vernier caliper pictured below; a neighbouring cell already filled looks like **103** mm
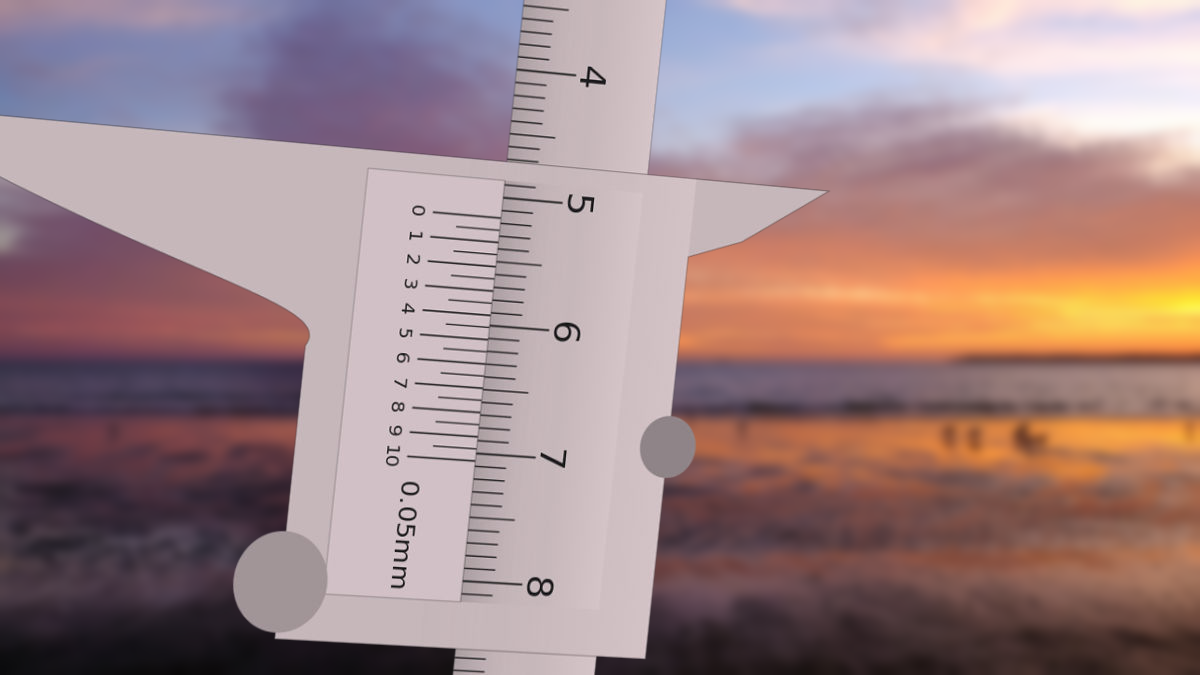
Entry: **51.6** mm
